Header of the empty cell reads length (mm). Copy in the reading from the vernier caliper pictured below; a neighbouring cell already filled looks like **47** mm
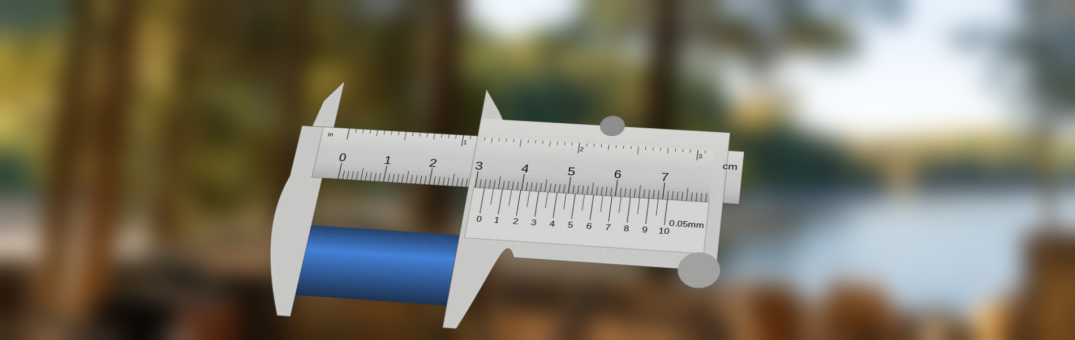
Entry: **32.0** mm
